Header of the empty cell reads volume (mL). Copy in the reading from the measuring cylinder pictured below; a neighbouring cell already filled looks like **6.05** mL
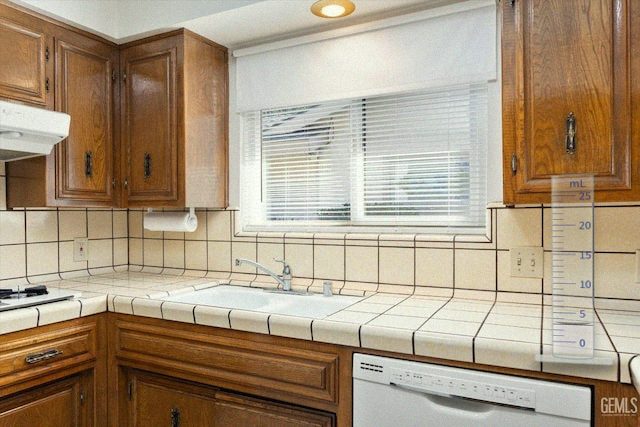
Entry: **3** mL
